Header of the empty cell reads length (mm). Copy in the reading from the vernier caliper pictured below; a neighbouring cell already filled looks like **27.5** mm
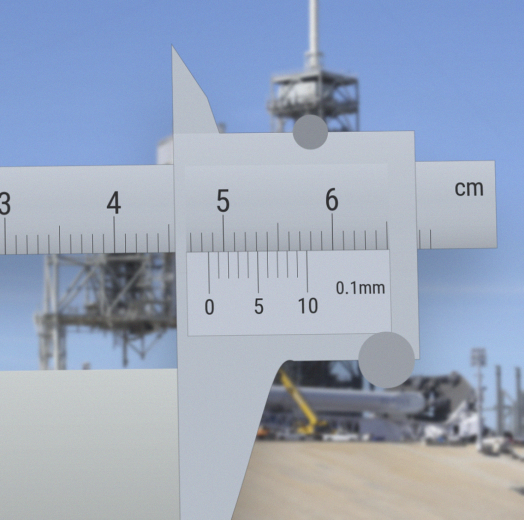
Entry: **48.6** mm
